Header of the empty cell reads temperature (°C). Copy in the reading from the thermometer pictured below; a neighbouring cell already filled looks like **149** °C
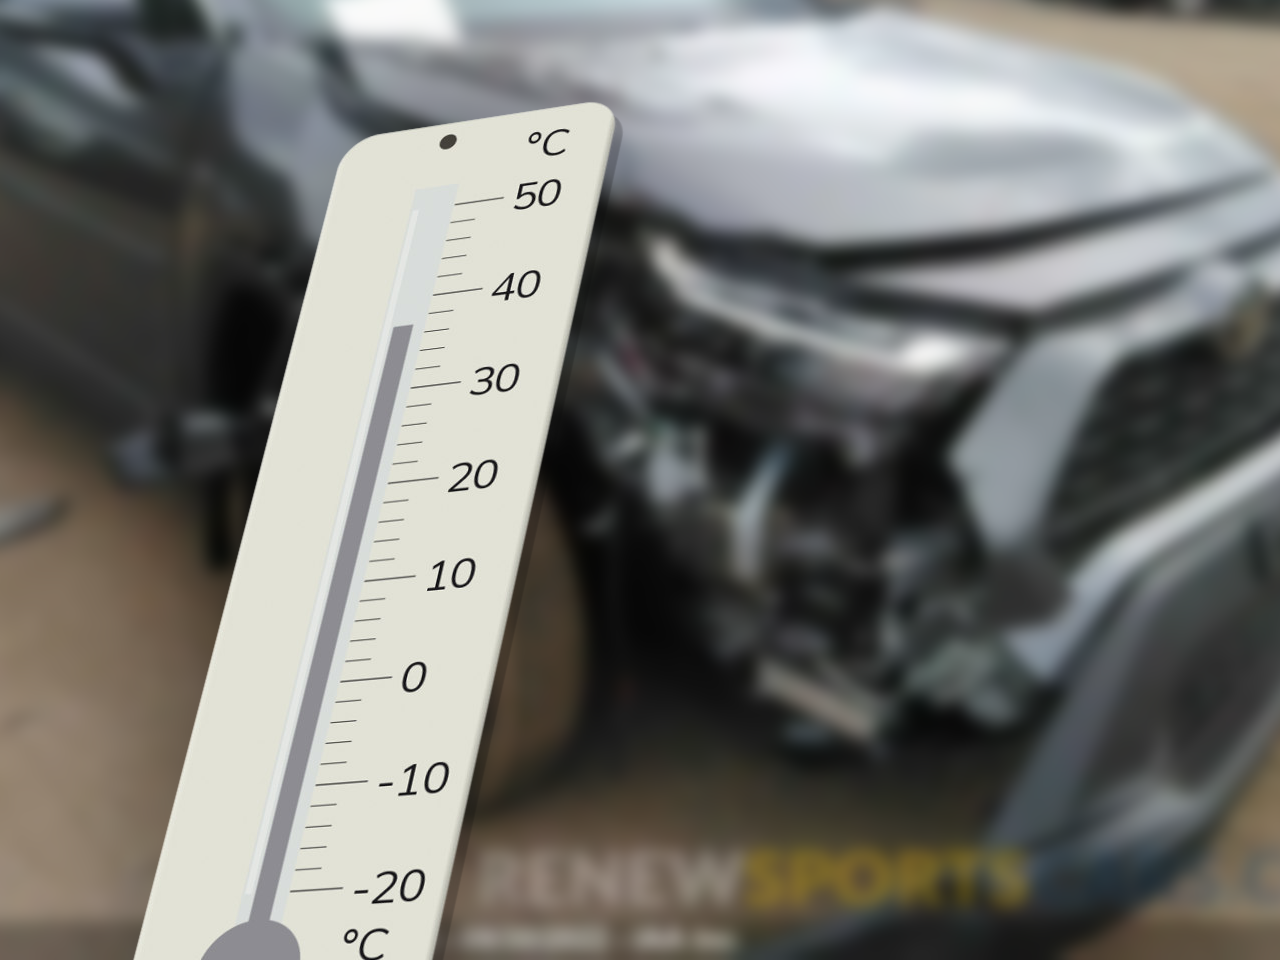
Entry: **37** °C
